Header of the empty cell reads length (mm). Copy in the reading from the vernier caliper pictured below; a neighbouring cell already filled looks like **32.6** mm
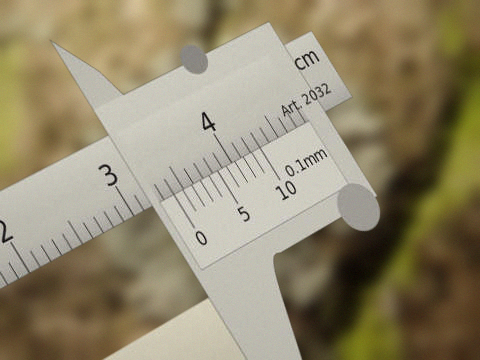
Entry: **34.0** mm
